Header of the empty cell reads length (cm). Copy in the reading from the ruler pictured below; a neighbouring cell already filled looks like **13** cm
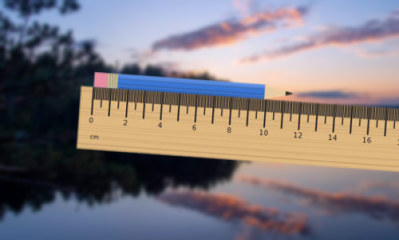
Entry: **11.5** cm
